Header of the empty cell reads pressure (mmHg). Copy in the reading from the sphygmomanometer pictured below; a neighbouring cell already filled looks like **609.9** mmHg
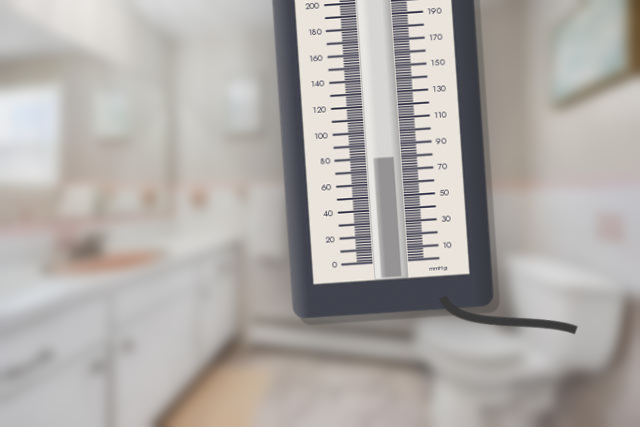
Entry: **80** mmHg
